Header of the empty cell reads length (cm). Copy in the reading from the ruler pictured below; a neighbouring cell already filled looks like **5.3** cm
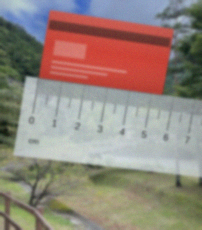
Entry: **5.5** cm
